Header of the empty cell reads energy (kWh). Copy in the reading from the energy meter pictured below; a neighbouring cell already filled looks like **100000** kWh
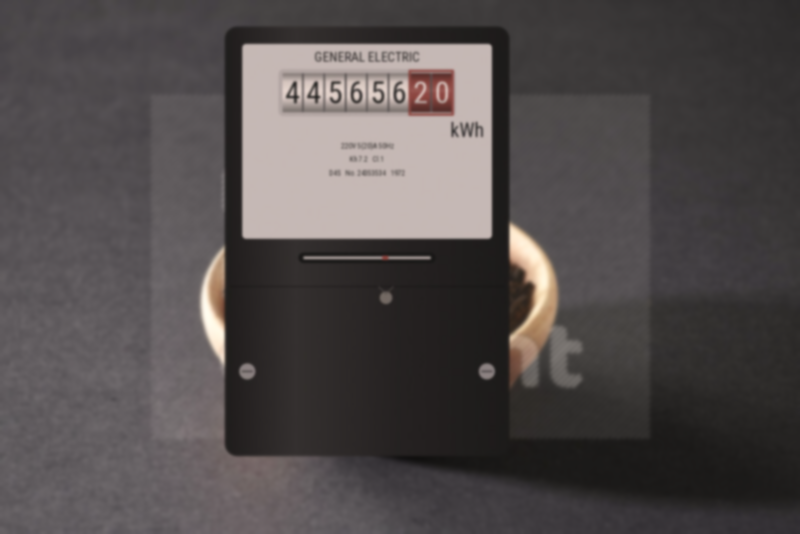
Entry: **445656.20** kWh
